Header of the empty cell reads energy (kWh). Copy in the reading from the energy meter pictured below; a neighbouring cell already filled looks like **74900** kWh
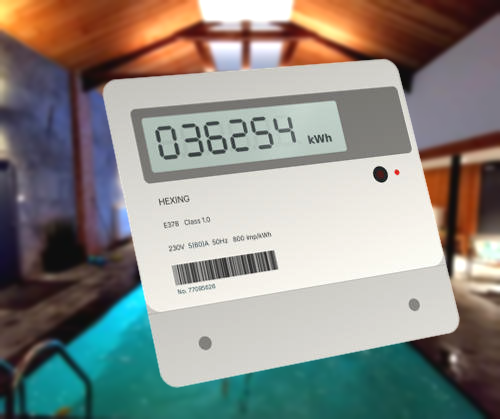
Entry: **36254** kWh
